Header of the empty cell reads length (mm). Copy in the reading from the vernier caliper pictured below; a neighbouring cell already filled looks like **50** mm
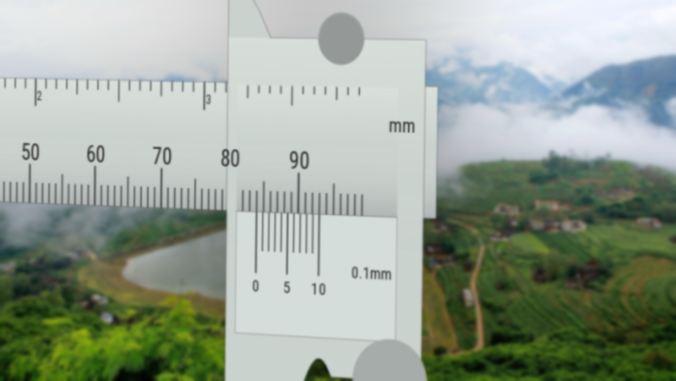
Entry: **84.0** mm
